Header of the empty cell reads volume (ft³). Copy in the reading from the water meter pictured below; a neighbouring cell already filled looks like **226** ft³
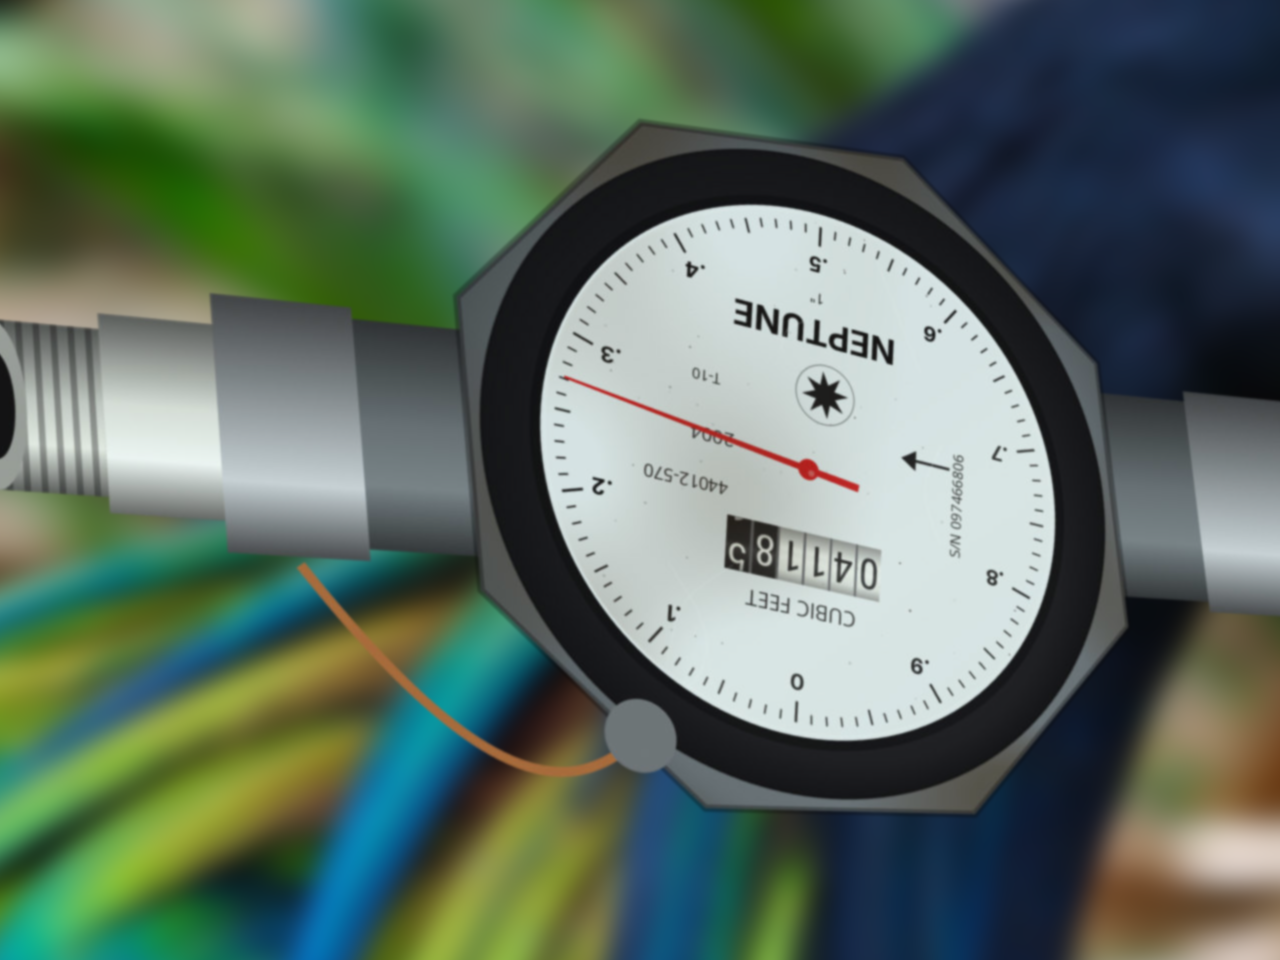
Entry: **41185.27** ft³
